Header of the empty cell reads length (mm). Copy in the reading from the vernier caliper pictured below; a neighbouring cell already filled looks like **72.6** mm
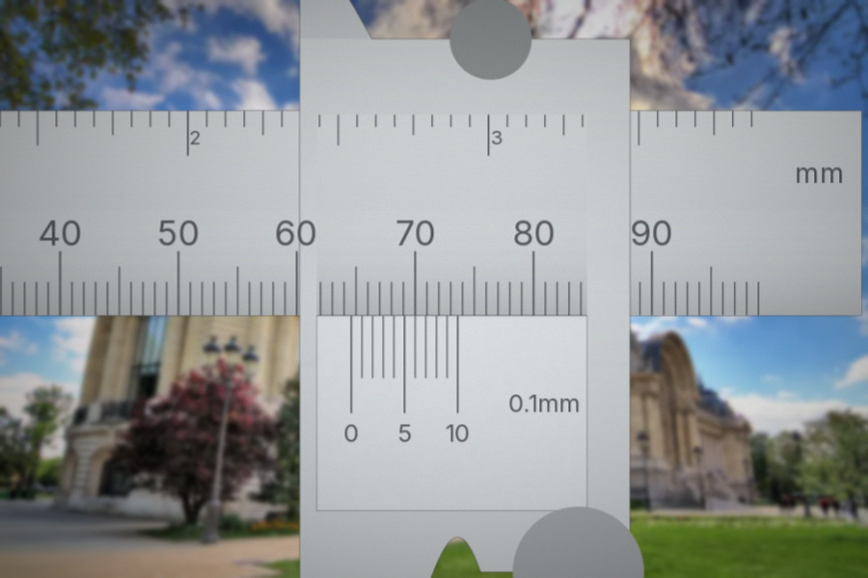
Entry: **64.6** mm
